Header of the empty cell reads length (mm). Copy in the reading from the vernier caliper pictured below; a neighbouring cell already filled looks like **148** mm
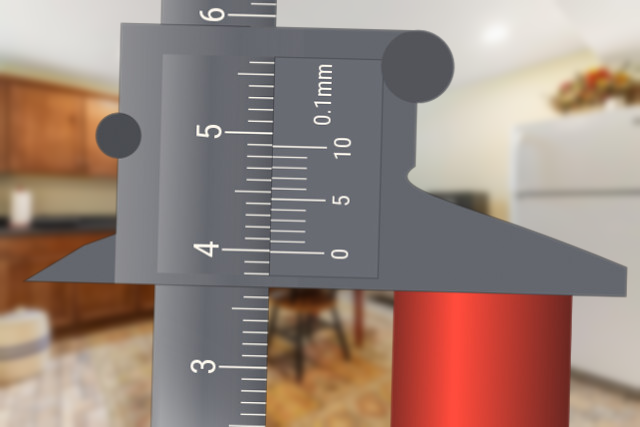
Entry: **39.9** mm
